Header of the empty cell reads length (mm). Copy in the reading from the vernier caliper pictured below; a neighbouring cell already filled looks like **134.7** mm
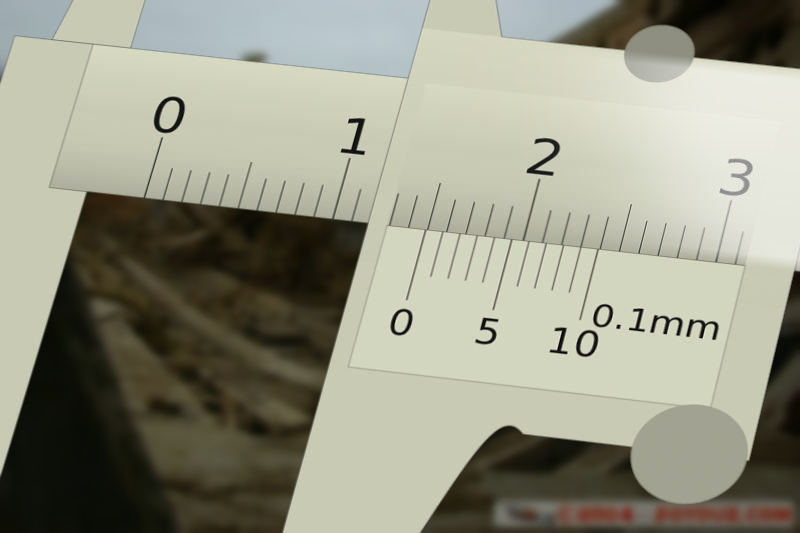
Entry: **14.9** mm
